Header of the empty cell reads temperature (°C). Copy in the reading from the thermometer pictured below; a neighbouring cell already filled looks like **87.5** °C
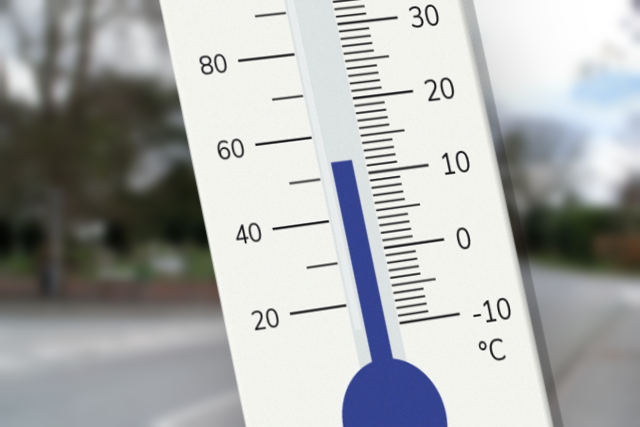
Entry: **12** °C
